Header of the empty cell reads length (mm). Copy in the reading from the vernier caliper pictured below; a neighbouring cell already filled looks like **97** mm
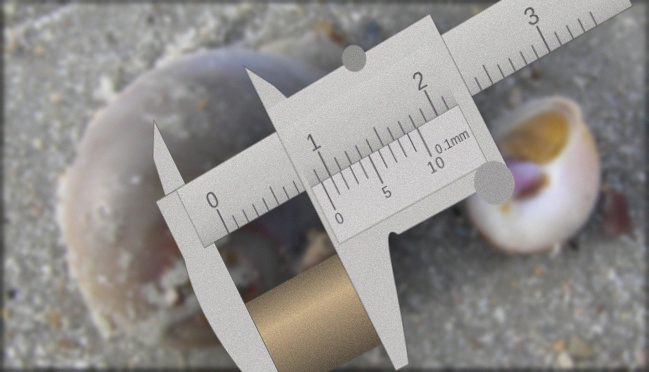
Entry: **9.1** mm
